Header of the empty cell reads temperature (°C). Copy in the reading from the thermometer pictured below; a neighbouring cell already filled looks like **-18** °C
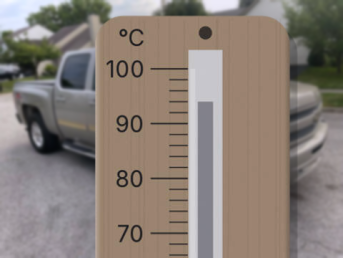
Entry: **94** °C
